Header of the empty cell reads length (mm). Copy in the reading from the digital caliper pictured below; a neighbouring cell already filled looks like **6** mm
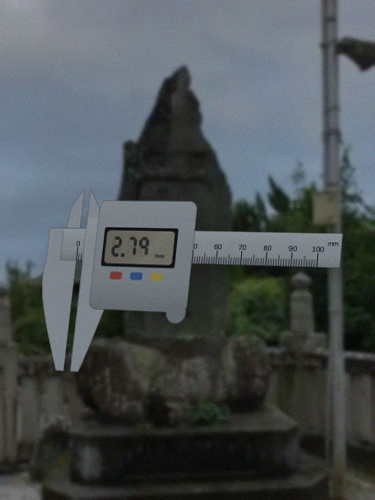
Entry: **2.79** mm
